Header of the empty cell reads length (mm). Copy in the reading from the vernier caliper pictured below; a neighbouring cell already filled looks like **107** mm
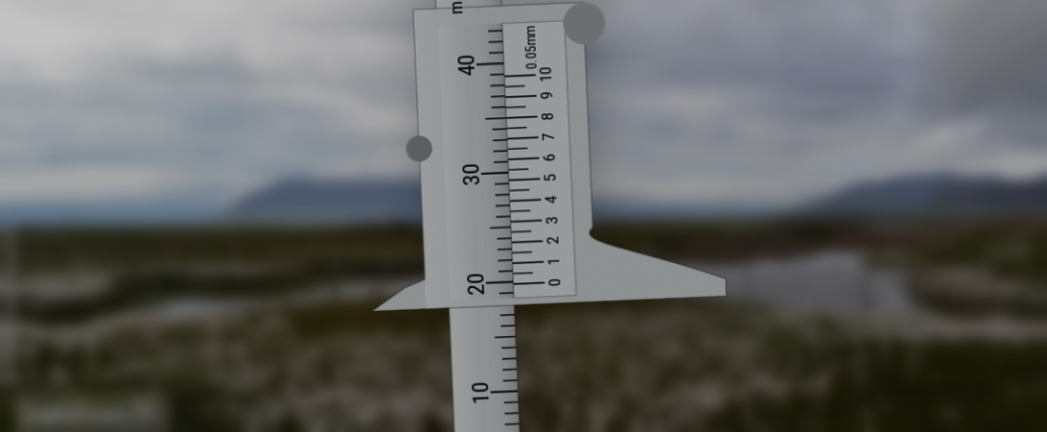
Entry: **19.8** mm
